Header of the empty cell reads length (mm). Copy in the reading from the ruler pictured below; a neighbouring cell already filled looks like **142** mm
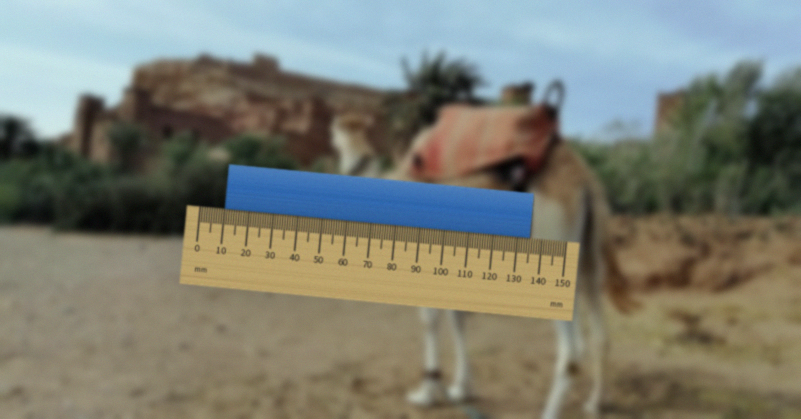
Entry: **125** mm
